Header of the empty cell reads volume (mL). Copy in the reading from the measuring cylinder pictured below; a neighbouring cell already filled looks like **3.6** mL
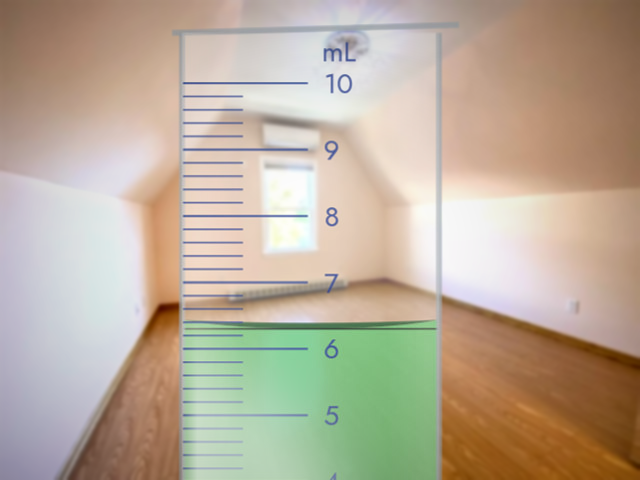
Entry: **6.3** mL
